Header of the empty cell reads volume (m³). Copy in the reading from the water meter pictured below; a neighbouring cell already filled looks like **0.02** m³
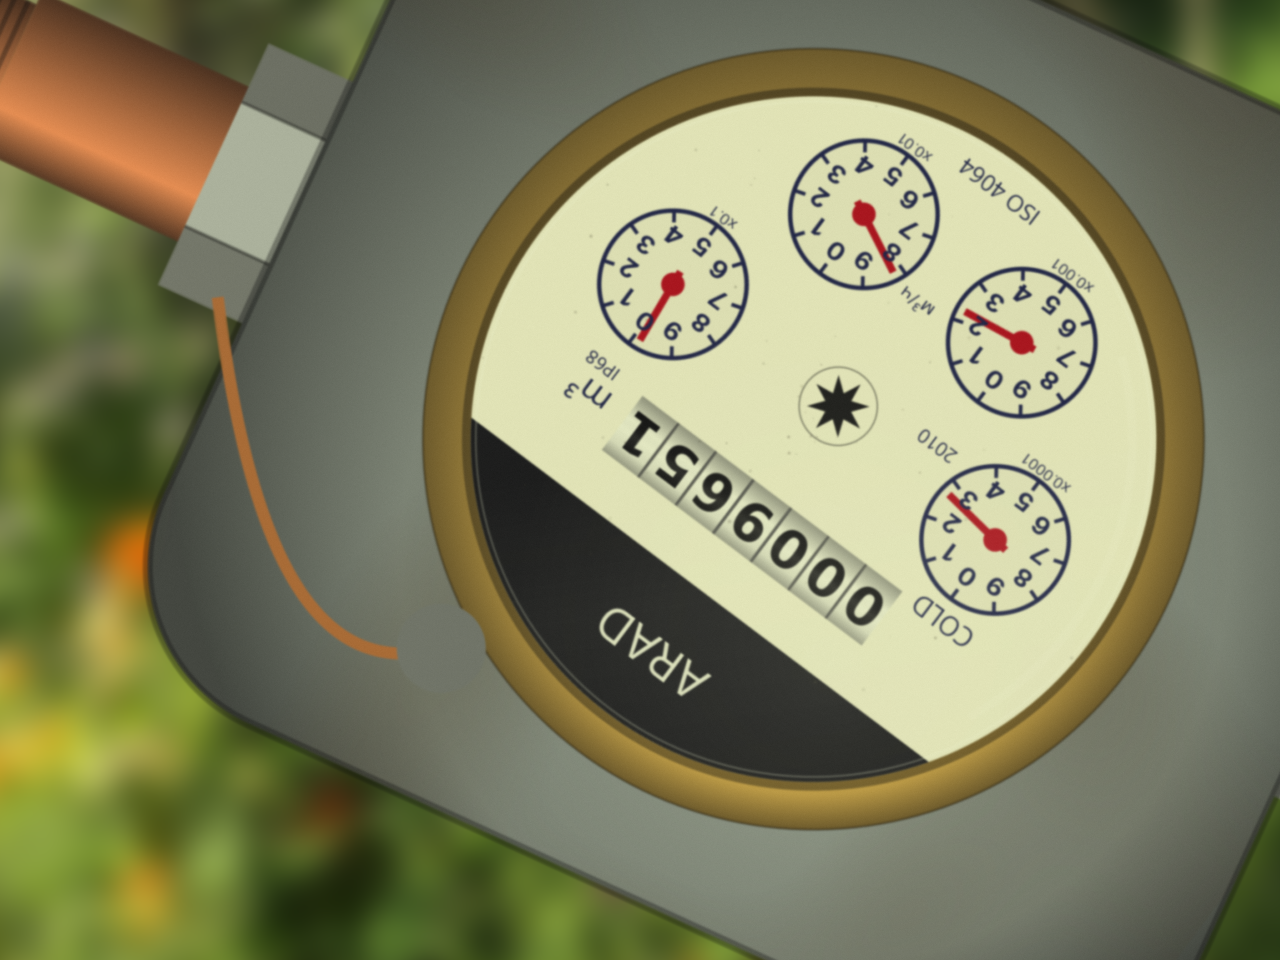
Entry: **9650.9822** m³
